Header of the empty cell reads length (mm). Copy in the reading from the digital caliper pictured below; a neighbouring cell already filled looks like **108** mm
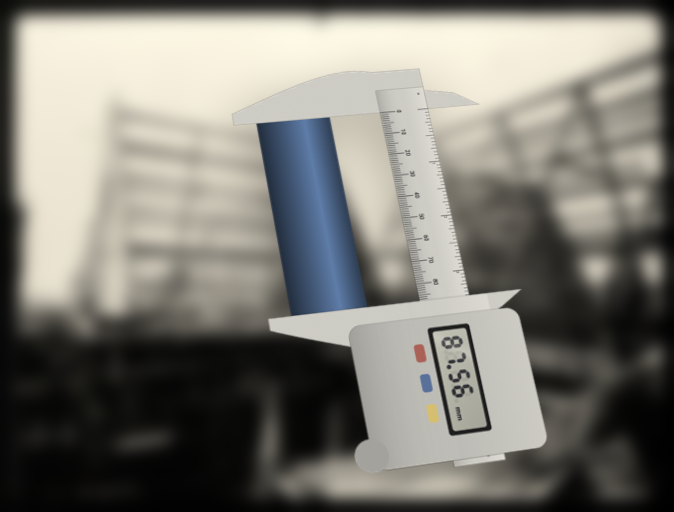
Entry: **87.56** mm
